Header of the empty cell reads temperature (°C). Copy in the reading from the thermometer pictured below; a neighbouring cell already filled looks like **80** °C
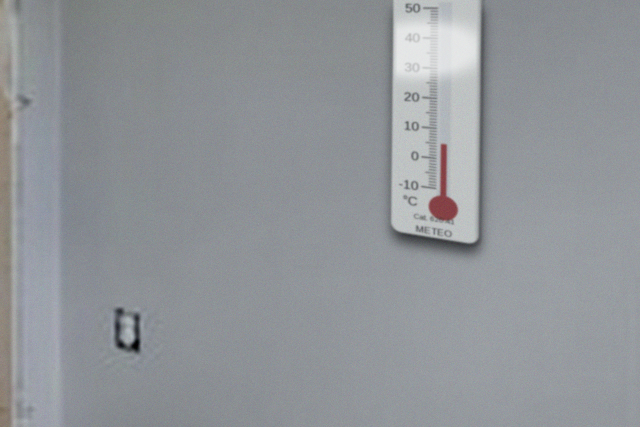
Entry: **5** °C
